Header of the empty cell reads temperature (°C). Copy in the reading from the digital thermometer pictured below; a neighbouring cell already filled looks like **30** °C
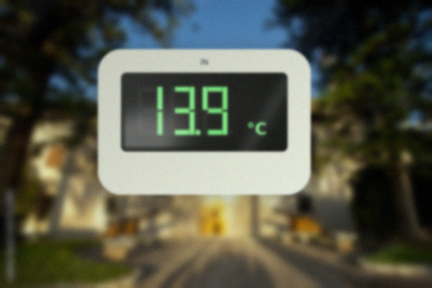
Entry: **13.9** °C
